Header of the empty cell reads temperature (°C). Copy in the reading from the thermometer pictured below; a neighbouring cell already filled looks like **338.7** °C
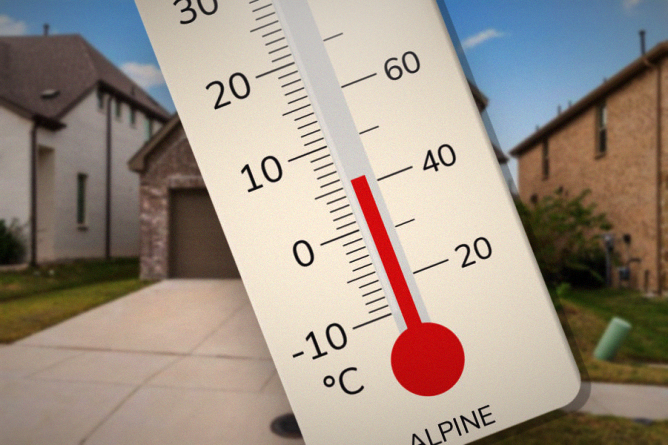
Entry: **5.5** °C
